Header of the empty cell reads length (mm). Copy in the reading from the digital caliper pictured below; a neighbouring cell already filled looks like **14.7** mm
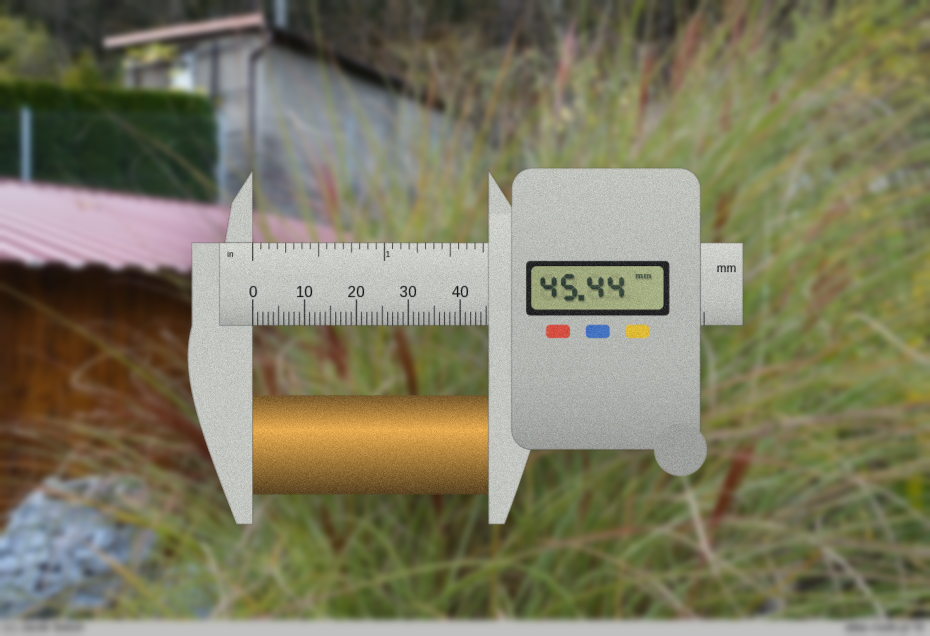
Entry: **45.44** mm
